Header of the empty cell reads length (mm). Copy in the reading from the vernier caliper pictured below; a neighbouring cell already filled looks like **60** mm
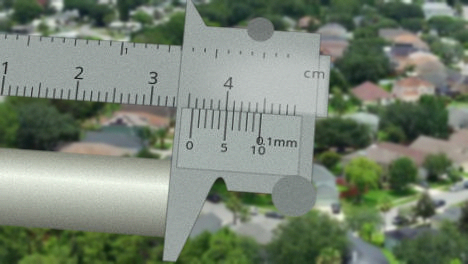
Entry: **35.6** mm
